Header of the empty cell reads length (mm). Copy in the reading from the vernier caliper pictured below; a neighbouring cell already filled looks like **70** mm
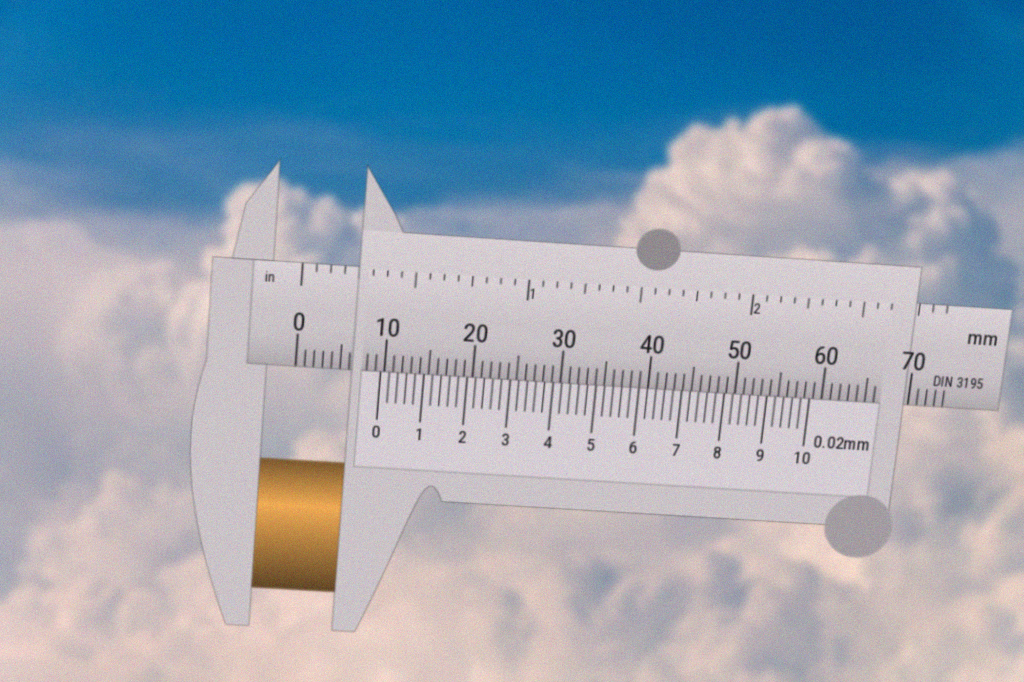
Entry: **9.6** mm
